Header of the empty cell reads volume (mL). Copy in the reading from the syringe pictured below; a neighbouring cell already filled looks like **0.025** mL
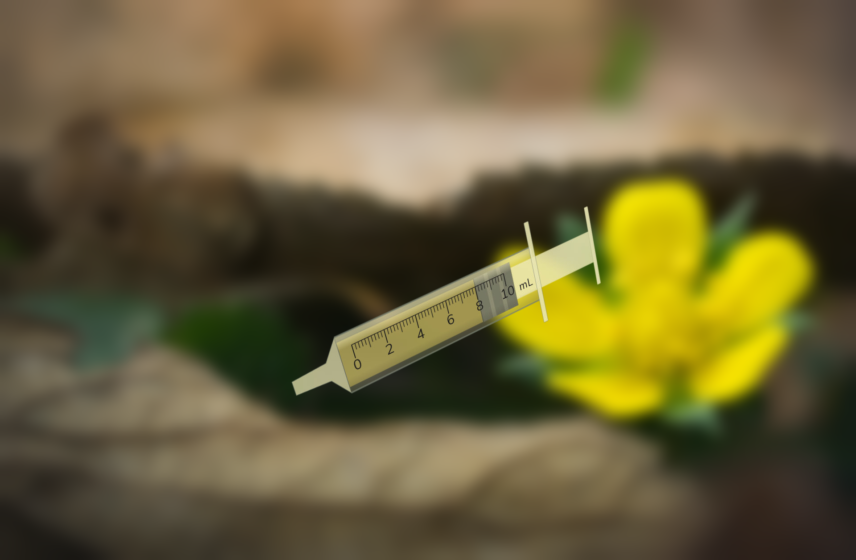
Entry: **8** mL
